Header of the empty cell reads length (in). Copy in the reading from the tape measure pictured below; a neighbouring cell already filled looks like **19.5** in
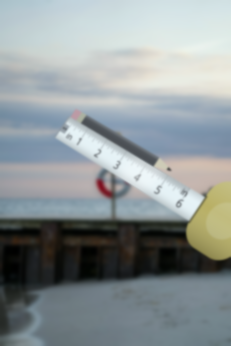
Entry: **5** in
